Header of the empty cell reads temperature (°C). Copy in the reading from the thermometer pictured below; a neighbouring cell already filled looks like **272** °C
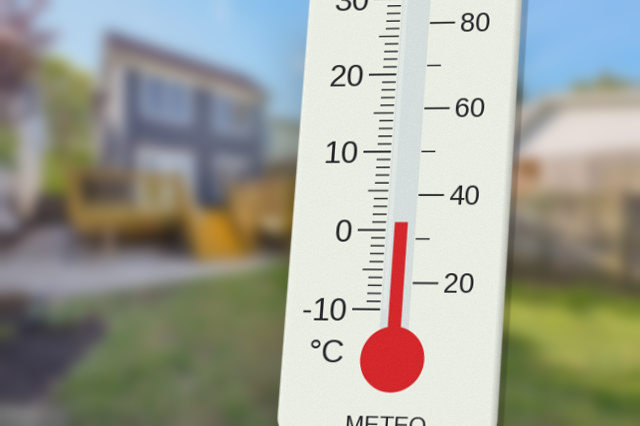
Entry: **1** °C
